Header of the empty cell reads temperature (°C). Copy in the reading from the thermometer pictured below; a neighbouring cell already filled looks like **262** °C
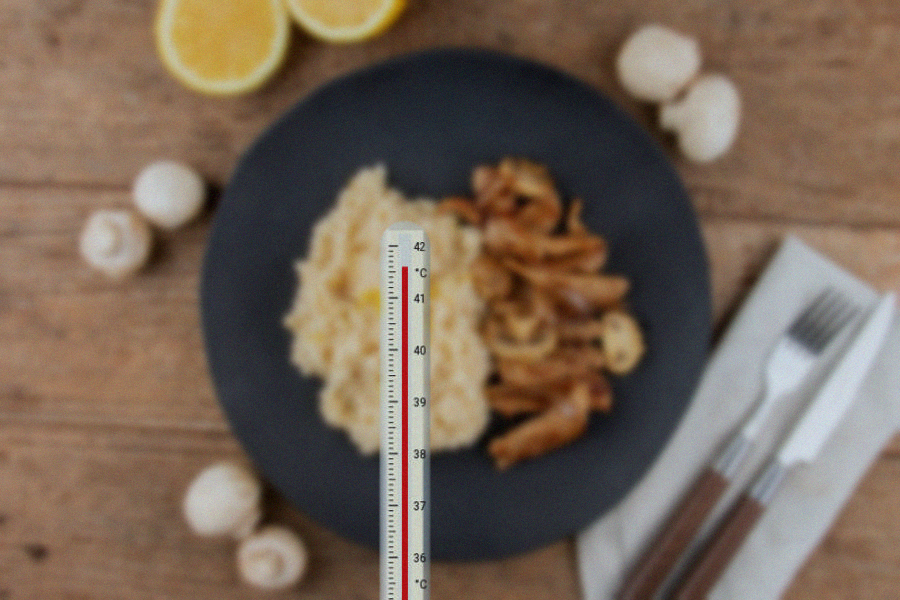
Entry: **41.6** °C
